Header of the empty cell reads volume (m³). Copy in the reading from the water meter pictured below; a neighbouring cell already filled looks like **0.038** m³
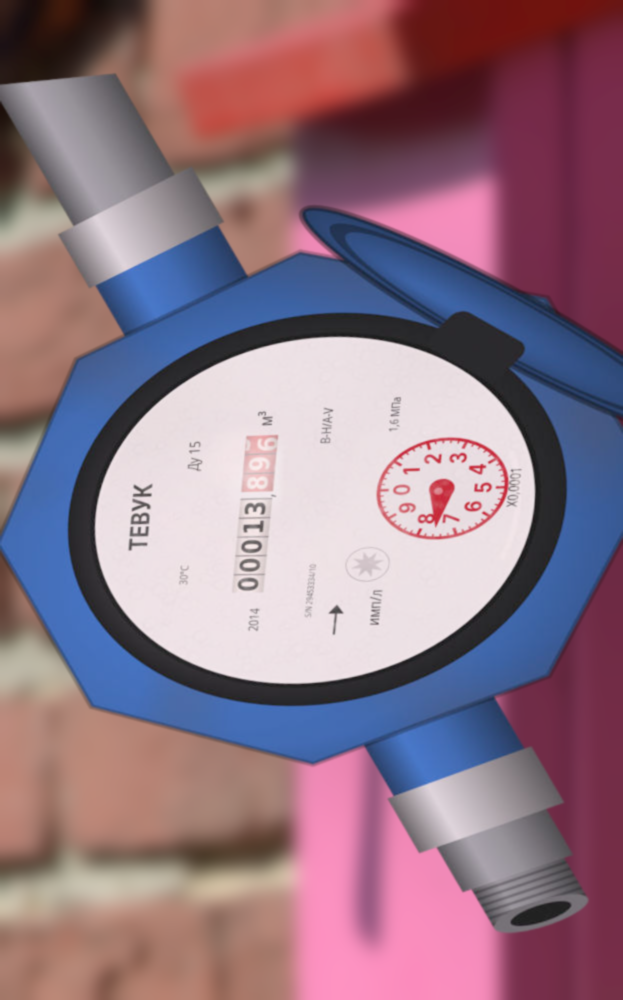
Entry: **13.8957** m³
